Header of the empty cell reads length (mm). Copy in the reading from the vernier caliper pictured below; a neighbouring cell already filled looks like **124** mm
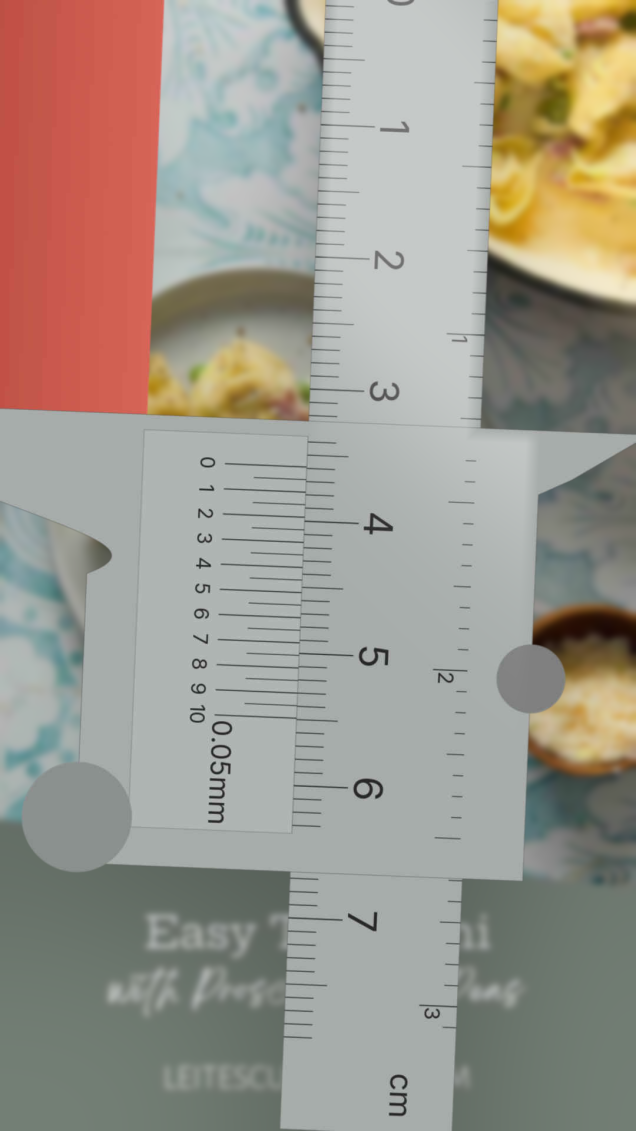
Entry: **35.9** mm
